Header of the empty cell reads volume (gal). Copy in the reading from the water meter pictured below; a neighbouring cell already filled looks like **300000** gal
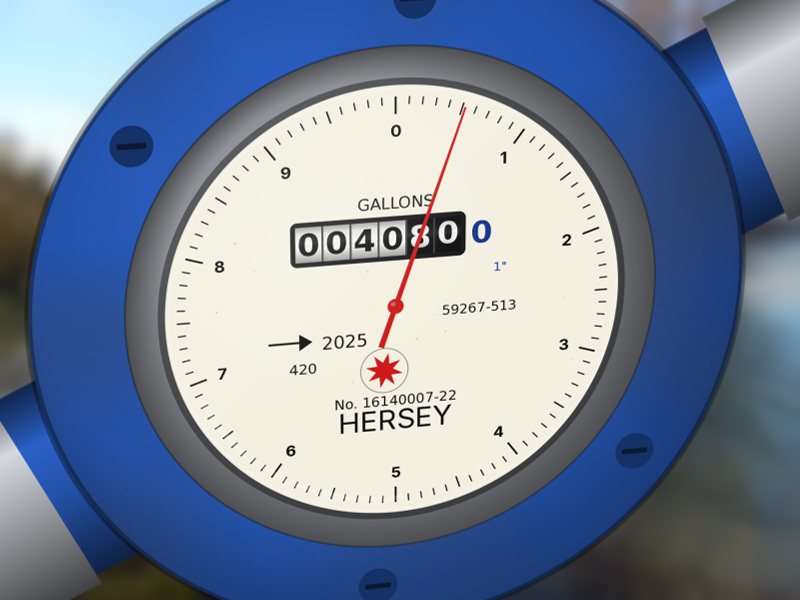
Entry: **40800.5** gal
